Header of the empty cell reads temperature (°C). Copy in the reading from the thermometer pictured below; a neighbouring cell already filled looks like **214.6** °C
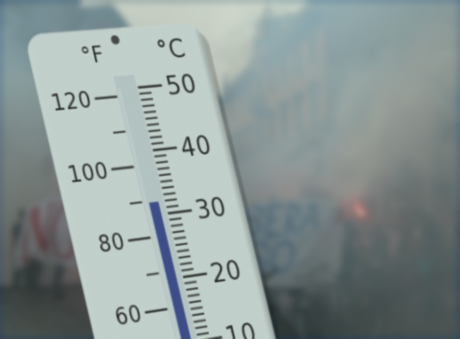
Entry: **32** °C
